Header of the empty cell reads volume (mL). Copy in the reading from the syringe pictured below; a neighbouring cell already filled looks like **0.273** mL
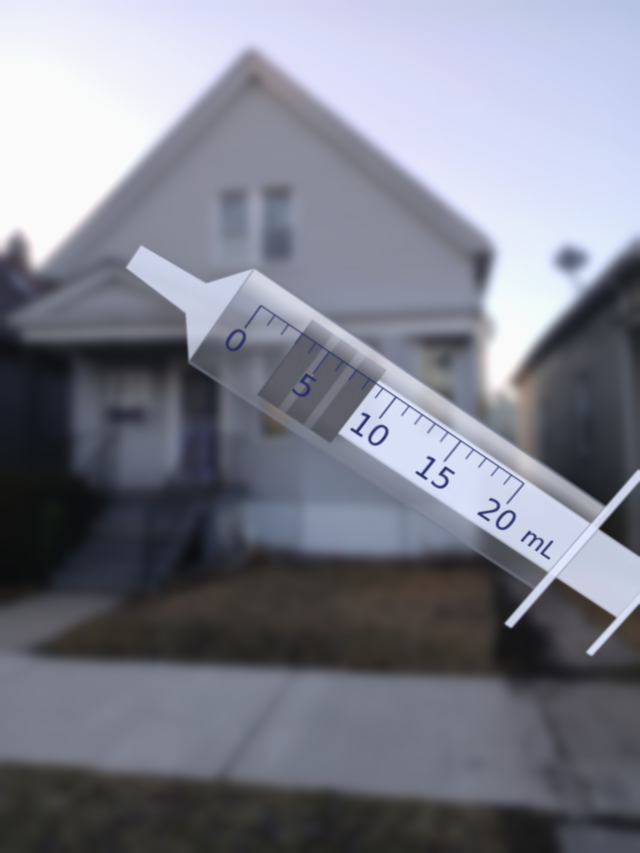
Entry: **3** mL
